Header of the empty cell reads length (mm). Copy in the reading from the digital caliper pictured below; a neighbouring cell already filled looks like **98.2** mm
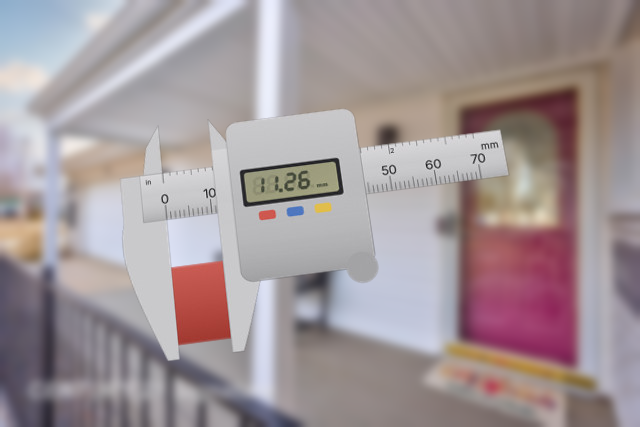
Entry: **11.26** mm
